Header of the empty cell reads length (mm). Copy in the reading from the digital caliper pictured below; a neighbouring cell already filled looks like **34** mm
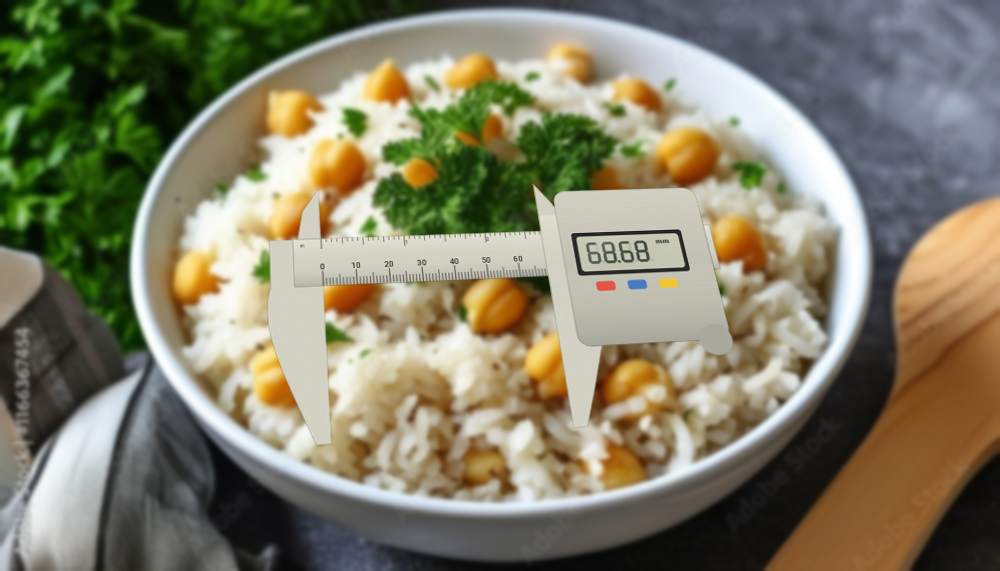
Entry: **68.68** mm
